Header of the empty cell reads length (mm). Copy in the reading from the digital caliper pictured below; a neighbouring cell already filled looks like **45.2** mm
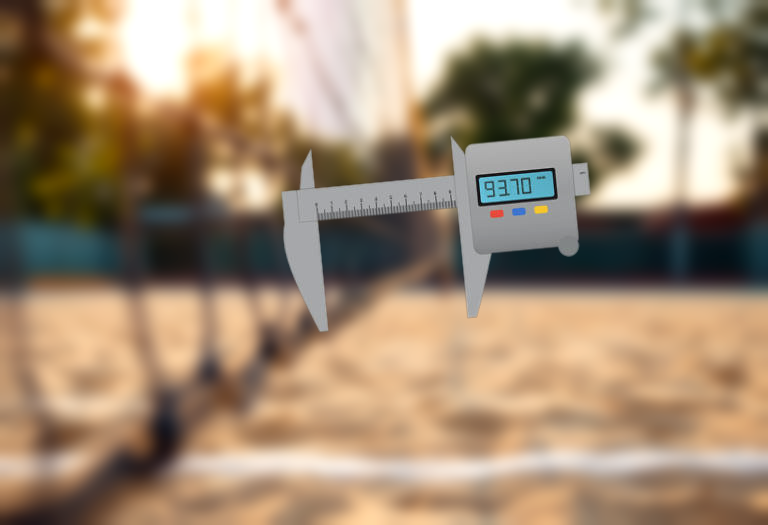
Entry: **93.70** mm
